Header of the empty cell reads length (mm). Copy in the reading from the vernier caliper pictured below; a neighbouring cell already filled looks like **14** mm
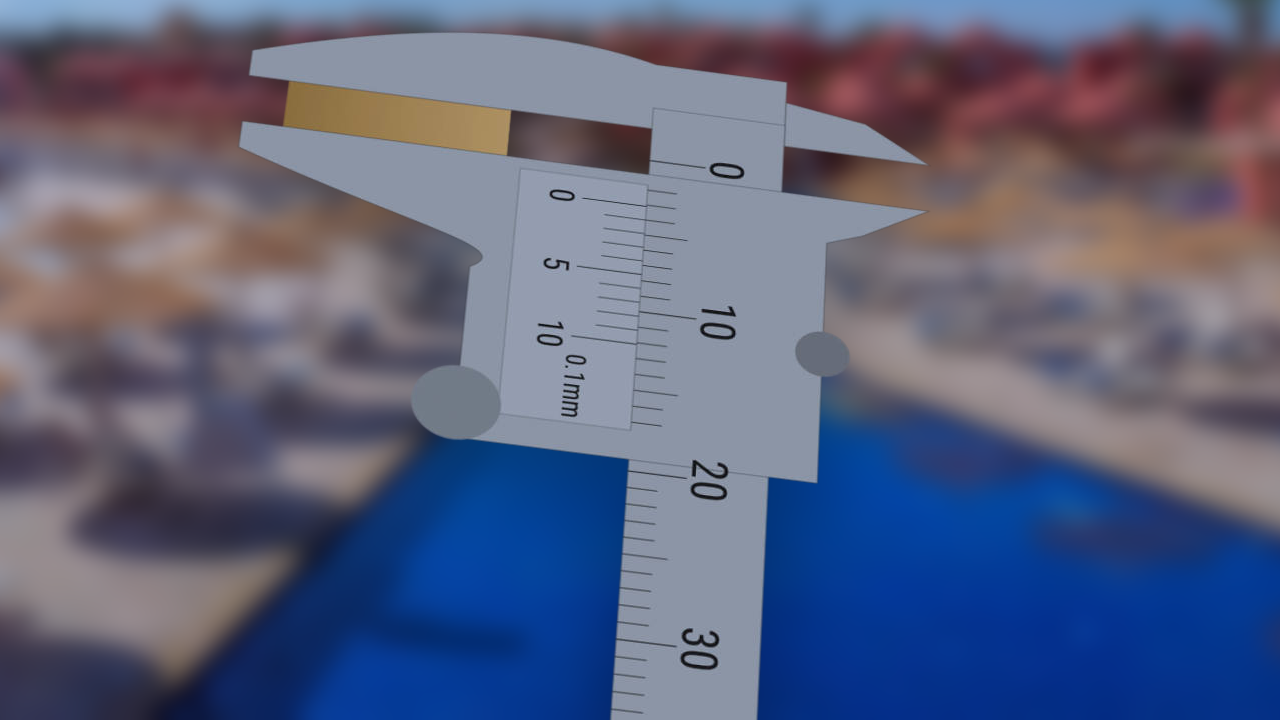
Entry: **3.1** mm
